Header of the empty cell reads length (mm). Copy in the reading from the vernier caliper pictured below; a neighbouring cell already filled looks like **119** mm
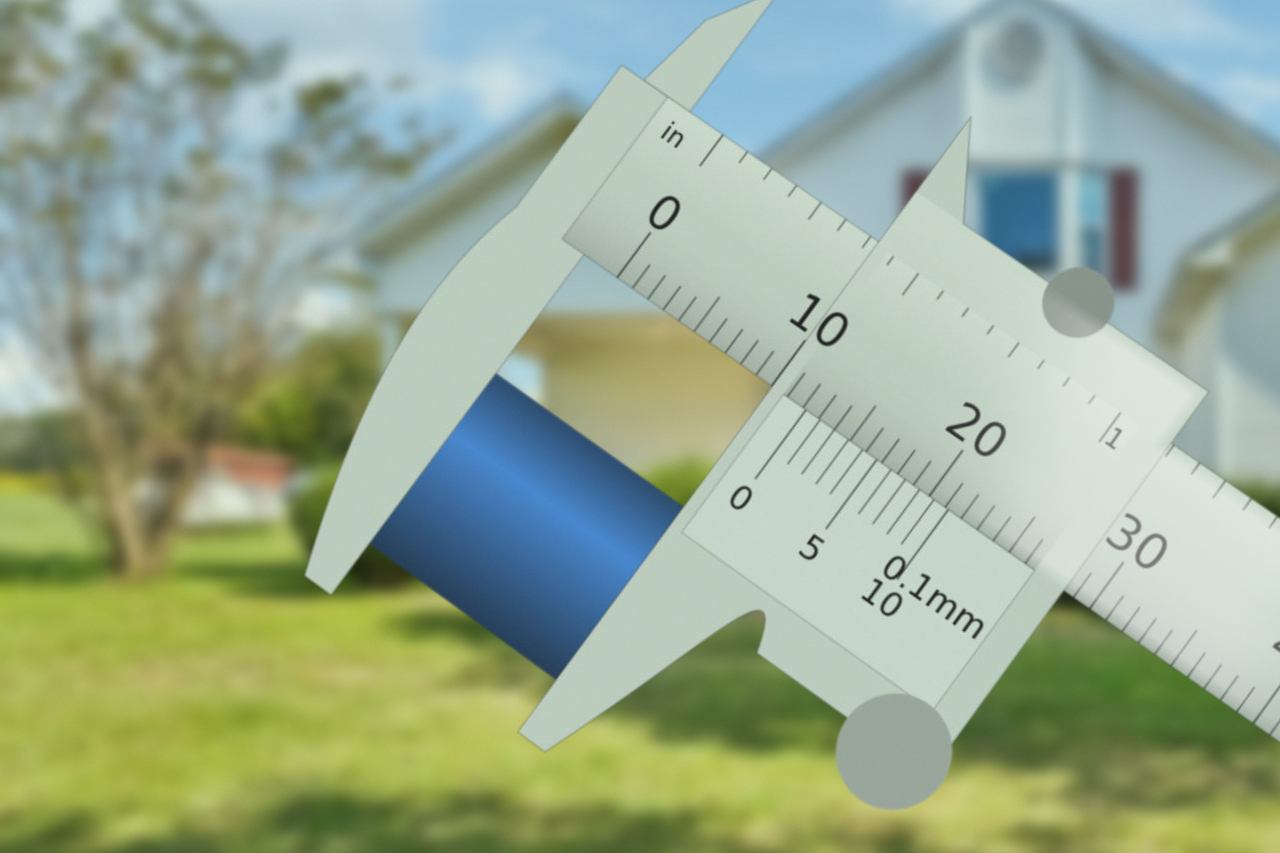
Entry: **12.2** mm
